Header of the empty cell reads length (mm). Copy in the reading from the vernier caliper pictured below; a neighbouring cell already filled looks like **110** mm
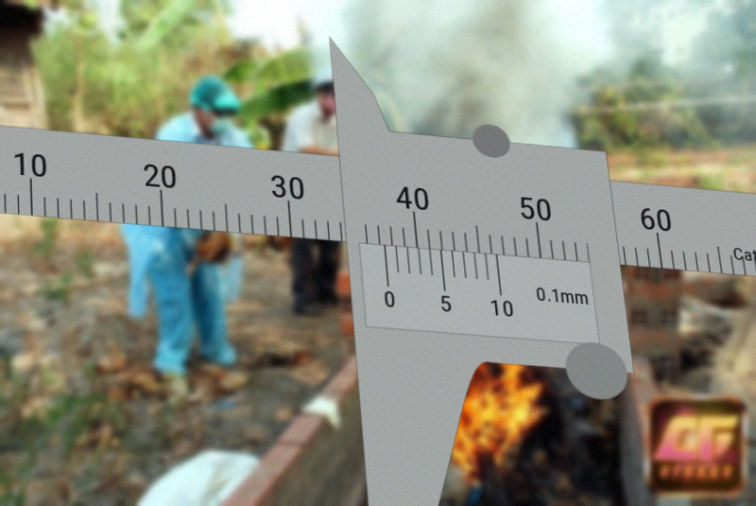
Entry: **37.4** mm
